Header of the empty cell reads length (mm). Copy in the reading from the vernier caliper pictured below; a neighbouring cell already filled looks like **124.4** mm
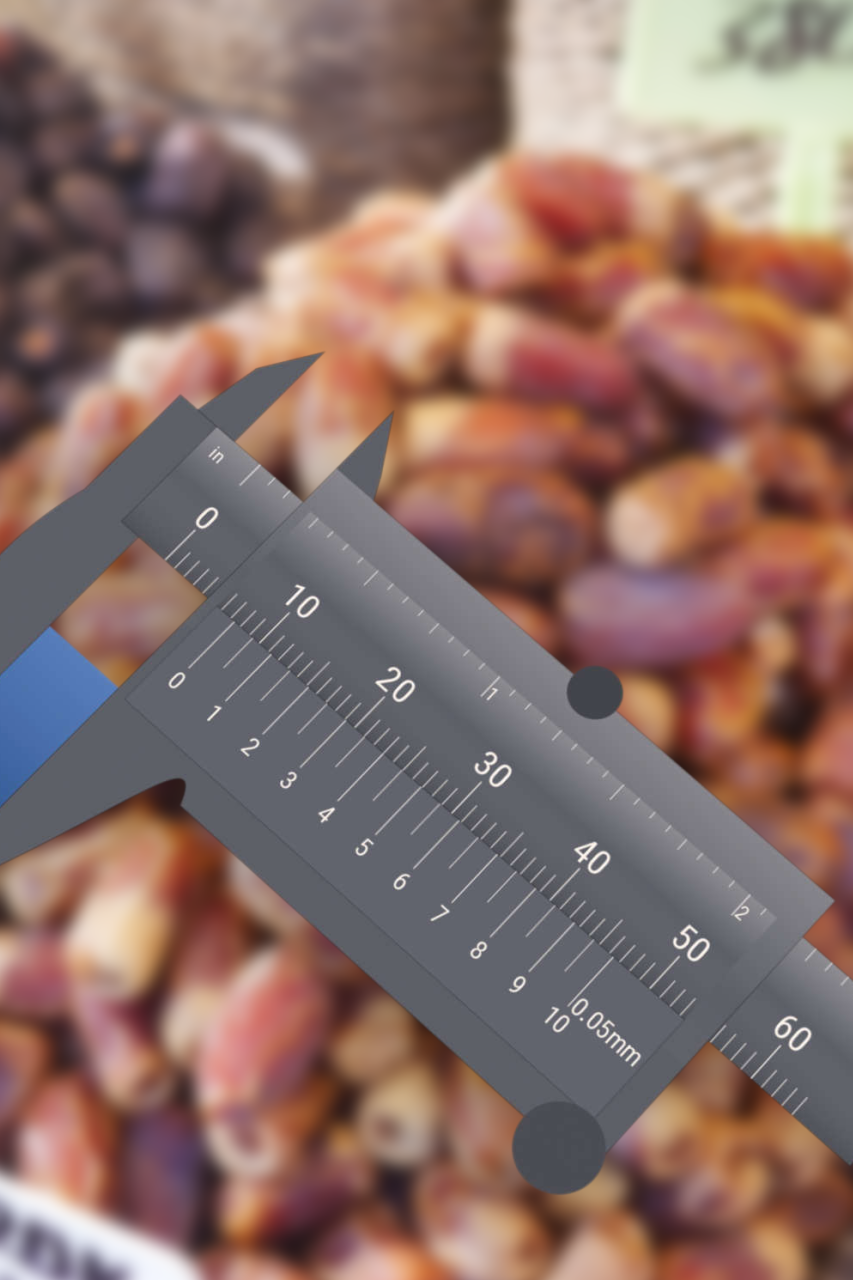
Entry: **7.4** mm
